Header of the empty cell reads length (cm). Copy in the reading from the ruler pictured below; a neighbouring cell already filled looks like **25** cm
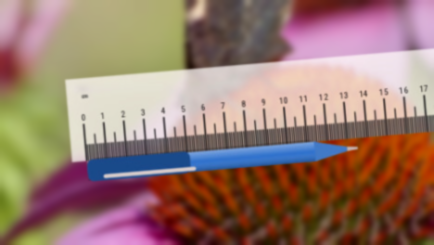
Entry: **13.5** cm
